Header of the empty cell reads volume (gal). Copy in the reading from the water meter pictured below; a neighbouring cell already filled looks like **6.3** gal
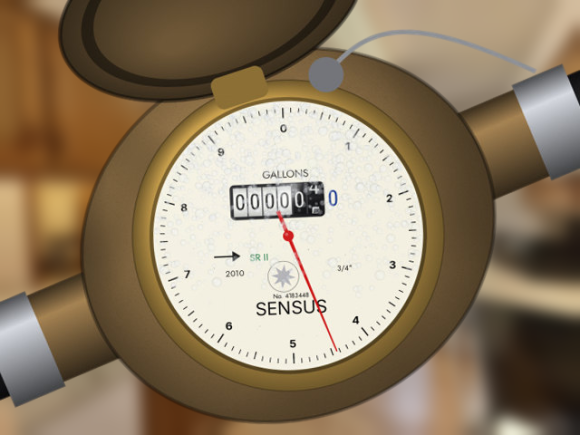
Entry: **44.4** gal
